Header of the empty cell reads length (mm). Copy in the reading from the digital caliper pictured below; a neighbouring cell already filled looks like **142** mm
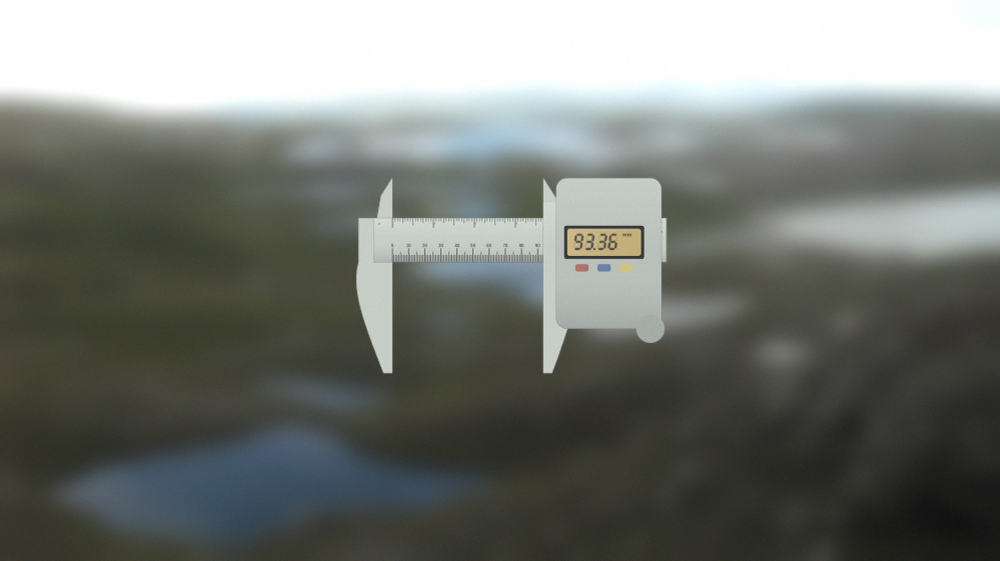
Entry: **93.36** mm
